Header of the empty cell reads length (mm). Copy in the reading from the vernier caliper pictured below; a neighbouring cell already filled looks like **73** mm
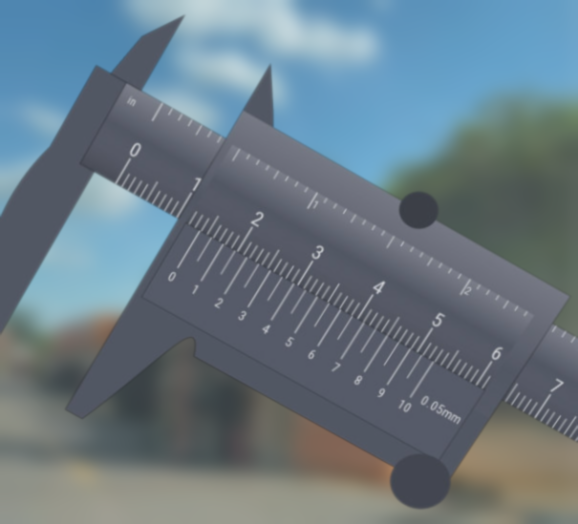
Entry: **13.8** mm
